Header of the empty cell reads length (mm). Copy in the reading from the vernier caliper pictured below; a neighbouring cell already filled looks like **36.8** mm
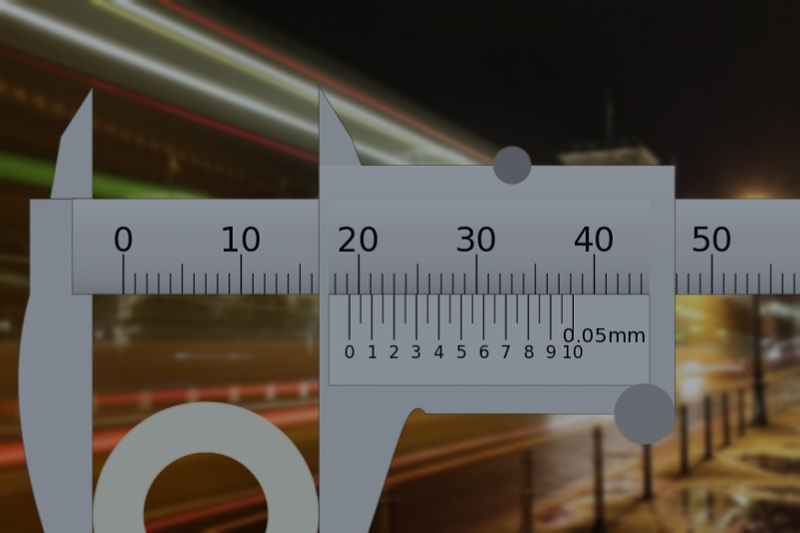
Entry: **19.2** mm
